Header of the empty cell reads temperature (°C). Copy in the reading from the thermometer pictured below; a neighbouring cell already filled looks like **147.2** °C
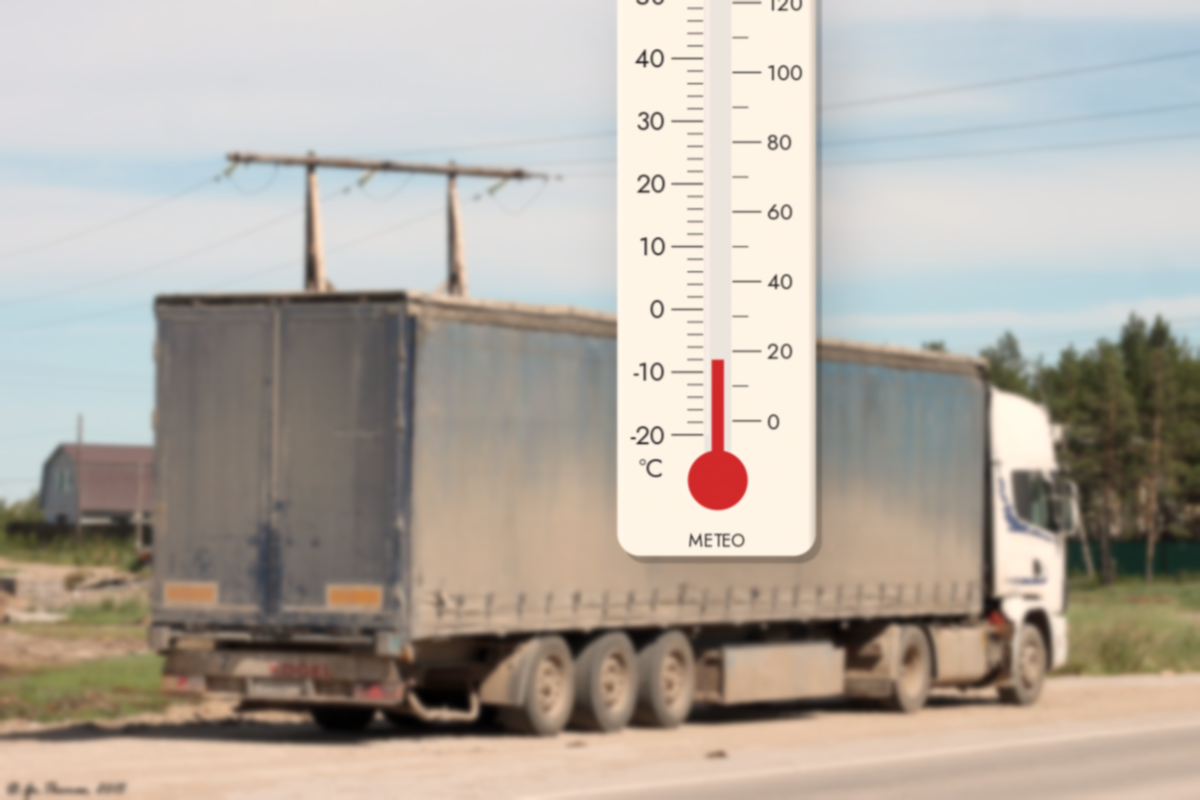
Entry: **-8** °C
